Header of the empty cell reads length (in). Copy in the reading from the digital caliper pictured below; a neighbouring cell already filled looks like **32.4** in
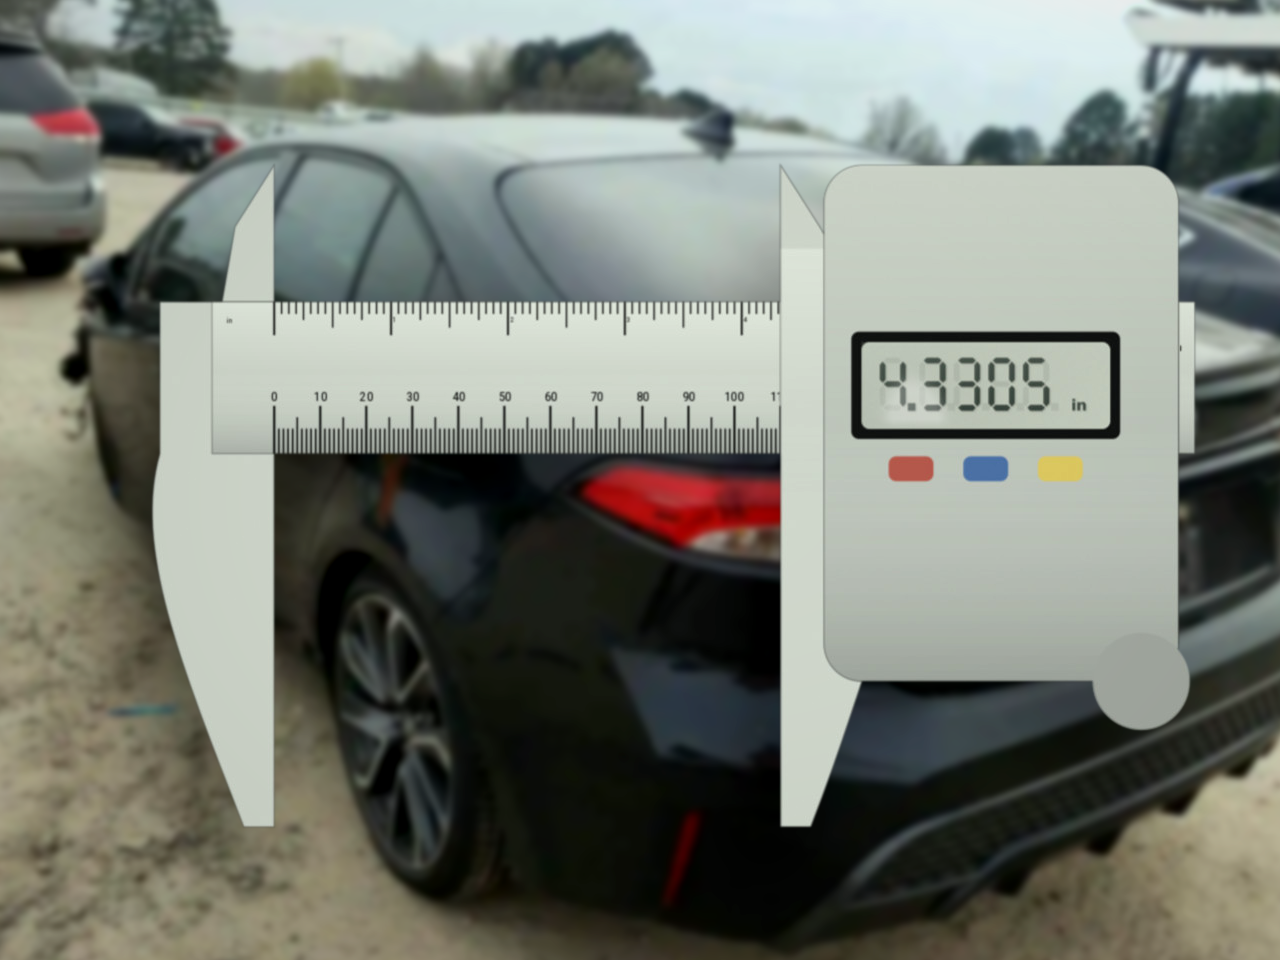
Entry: **4.3305** in
